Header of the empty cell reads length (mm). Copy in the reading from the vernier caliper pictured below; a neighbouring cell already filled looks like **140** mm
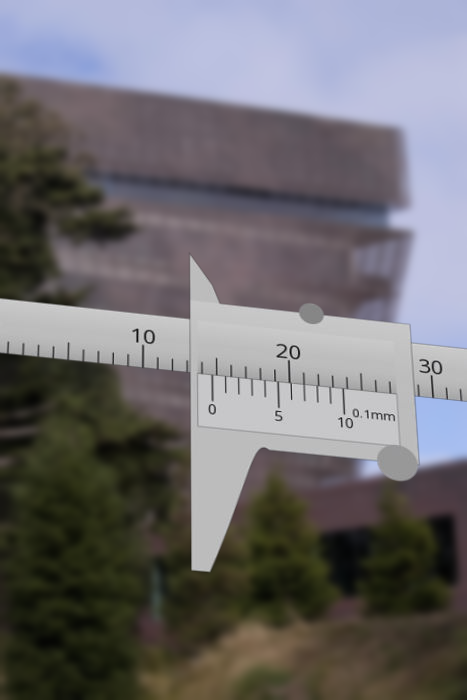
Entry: **14.7** mm
